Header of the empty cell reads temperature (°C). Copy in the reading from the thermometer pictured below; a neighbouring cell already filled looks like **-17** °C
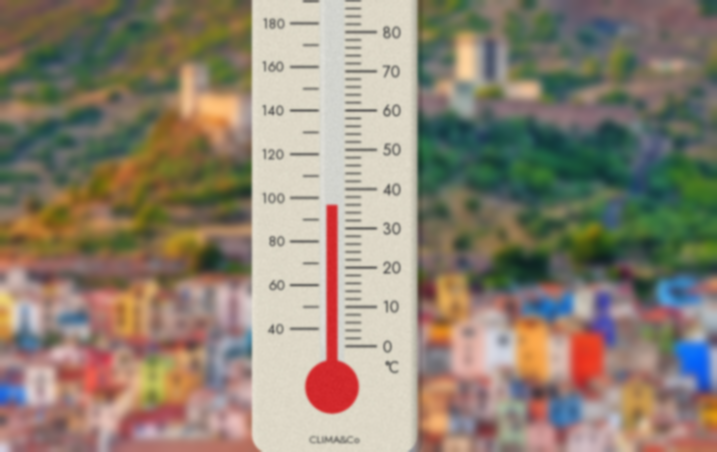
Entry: **36** °C
